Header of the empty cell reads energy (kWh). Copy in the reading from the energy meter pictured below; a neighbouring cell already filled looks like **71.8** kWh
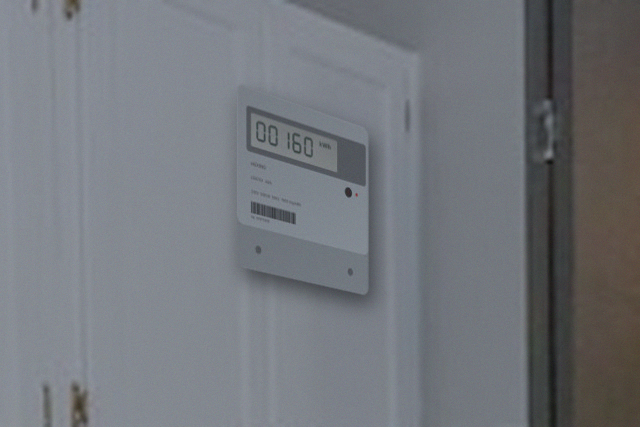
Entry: **160** kWh
